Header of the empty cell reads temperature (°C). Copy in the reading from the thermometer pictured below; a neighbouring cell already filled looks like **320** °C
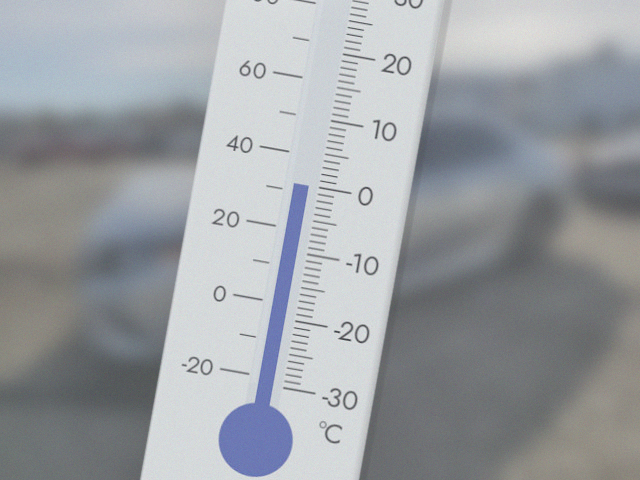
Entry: **0** °C
